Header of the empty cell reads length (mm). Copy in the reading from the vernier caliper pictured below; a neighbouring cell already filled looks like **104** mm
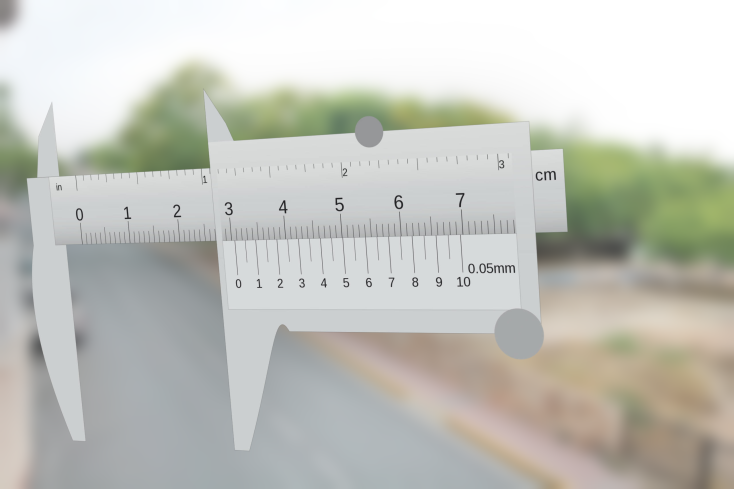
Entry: **30.6** mm
